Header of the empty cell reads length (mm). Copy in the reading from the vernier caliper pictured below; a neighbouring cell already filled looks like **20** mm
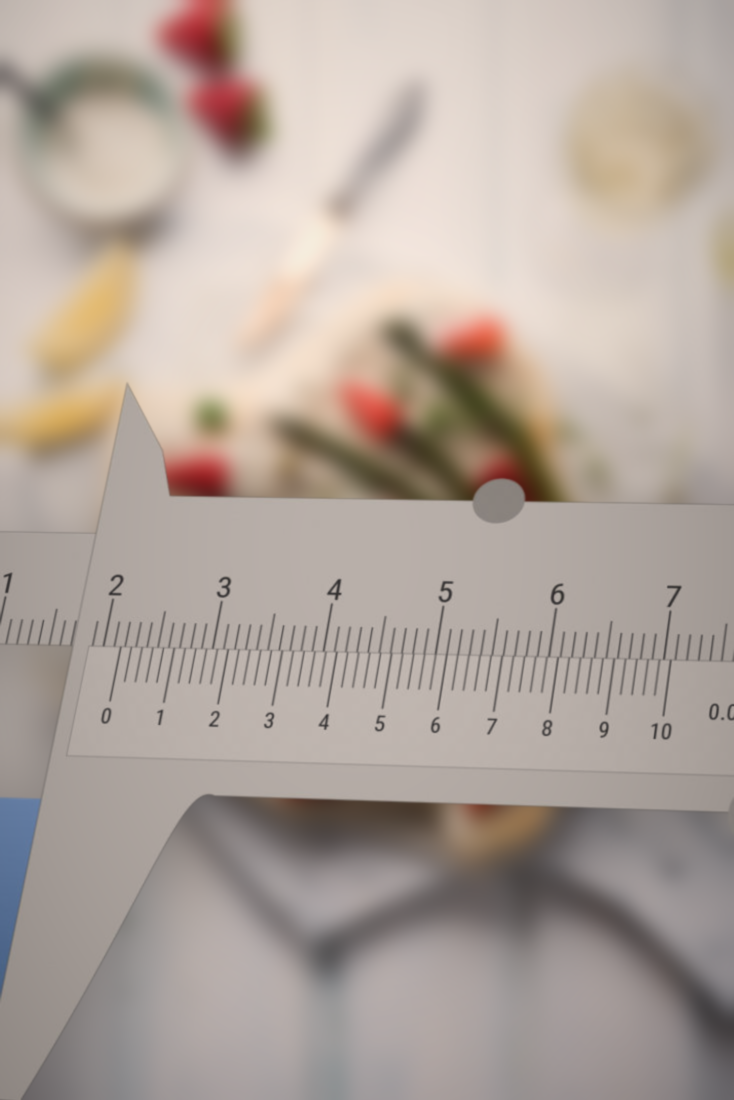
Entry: **21.6** mm
